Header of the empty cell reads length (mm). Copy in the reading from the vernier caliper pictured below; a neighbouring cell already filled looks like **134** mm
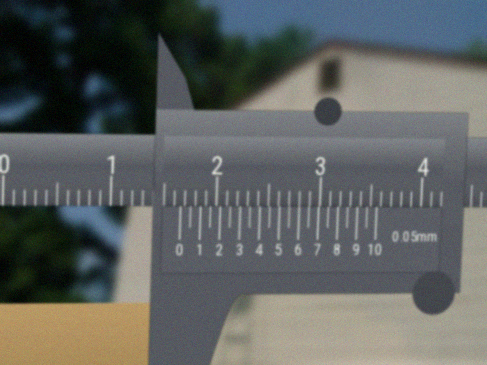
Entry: **16.6** mm
